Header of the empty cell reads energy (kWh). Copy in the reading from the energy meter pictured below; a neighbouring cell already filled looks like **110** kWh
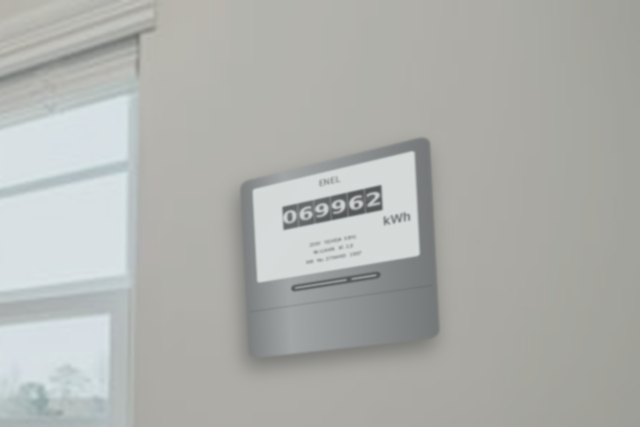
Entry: **69962** kWh
